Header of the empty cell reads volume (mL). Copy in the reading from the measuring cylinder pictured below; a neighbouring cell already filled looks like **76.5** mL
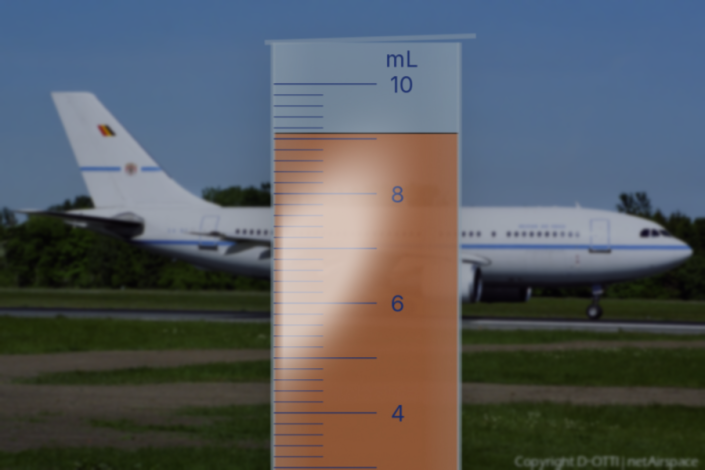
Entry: **9.1** mL
